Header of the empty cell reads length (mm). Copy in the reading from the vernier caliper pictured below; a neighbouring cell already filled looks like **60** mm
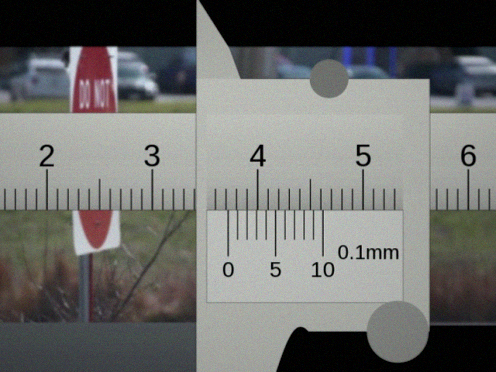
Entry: **37.2** mm
